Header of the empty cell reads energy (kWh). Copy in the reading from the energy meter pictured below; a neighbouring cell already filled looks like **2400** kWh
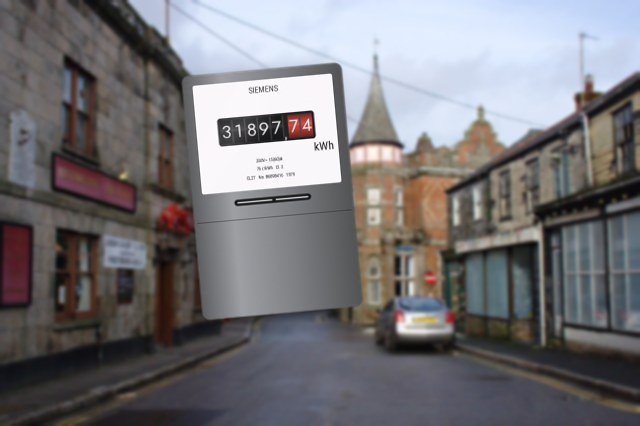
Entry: **31897.74** kWh
